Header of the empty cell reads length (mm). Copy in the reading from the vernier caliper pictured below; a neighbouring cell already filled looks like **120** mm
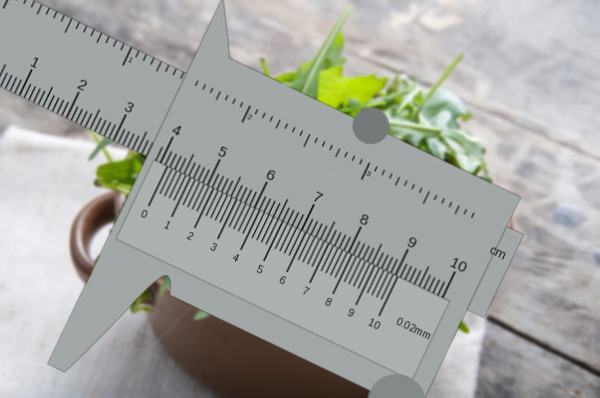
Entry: **41.5** mm
